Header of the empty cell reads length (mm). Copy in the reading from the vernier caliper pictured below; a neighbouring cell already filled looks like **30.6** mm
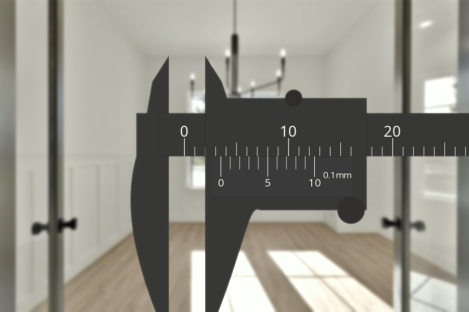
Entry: **3.5** mm
